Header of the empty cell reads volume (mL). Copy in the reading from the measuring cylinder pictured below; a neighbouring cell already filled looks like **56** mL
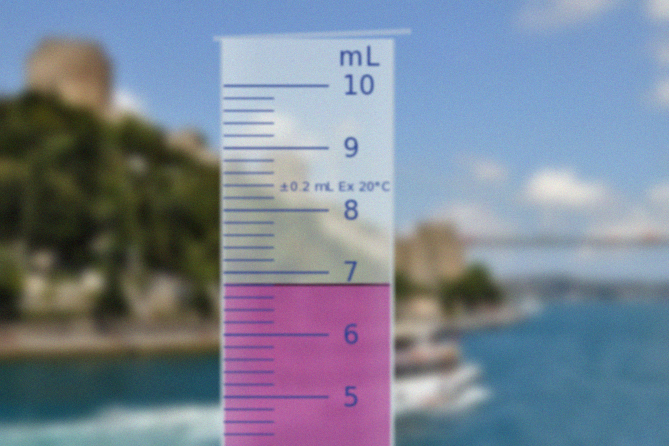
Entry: **6.8** mL
